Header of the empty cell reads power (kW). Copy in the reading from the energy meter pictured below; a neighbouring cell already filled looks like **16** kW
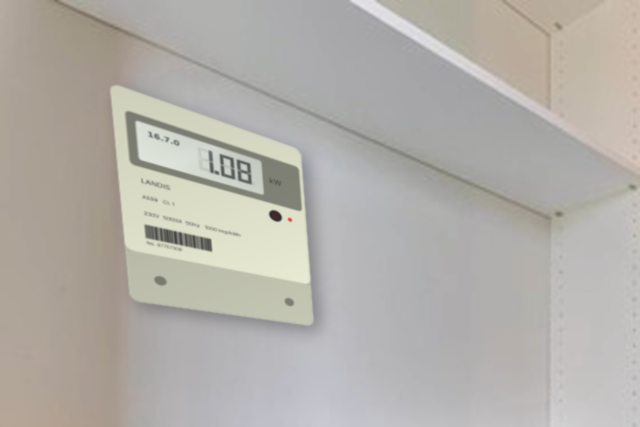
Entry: **1.08** kW
